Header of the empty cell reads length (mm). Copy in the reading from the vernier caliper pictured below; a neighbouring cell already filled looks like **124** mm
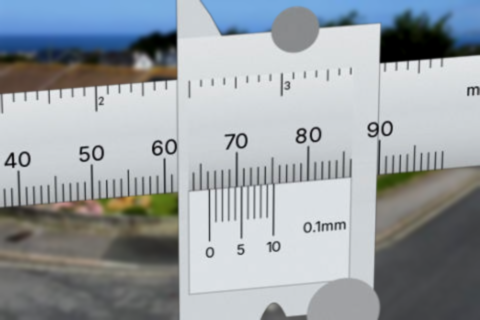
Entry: **66.2** mm
